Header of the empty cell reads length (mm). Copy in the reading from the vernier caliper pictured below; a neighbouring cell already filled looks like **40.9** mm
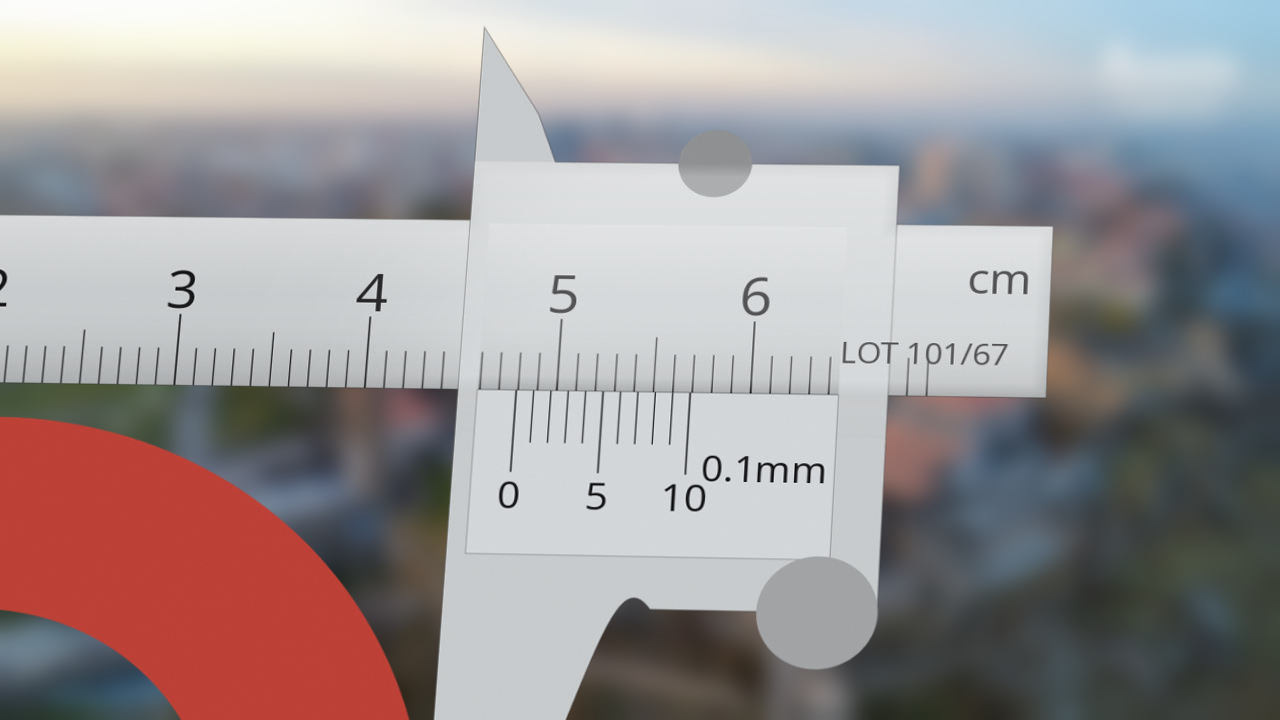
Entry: **47.9** mm
